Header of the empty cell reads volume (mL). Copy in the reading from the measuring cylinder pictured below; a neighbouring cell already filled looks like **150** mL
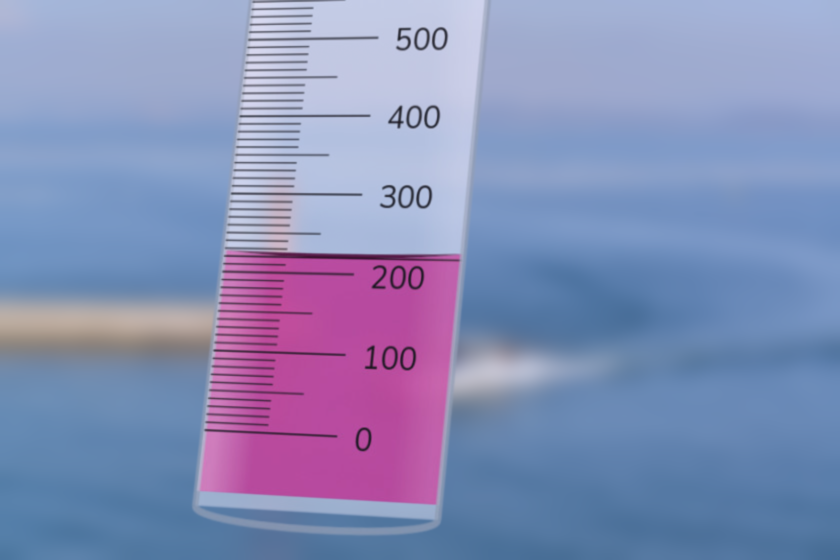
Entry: **220** mL
